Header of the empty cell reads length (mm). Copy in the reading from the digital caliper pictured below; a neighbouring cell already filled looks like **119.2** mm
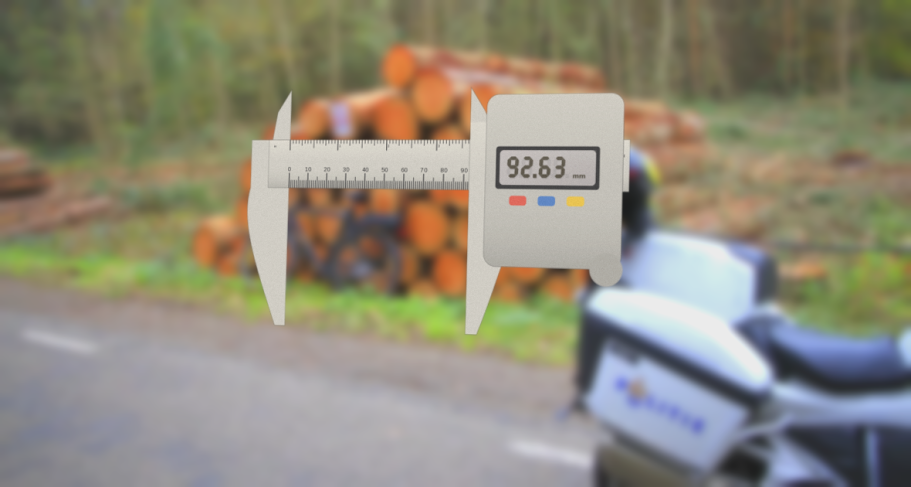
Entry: **92.63** mm
